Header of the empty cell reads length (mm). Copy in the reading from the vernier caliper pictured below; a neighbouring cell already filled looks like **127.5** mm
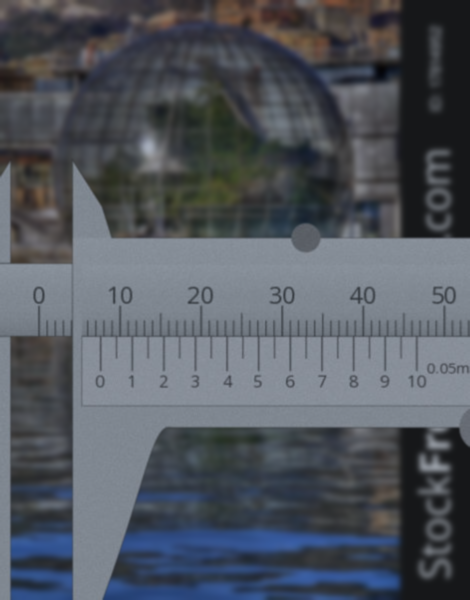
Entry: **7.6** mm
